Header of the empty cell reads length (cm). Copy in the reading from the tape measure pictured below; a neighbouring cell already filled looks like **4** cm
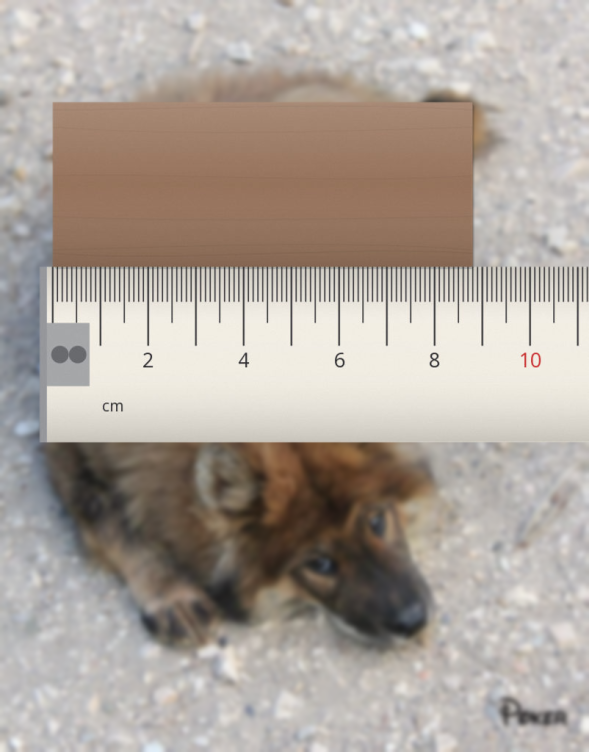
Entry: **8.8** cm
